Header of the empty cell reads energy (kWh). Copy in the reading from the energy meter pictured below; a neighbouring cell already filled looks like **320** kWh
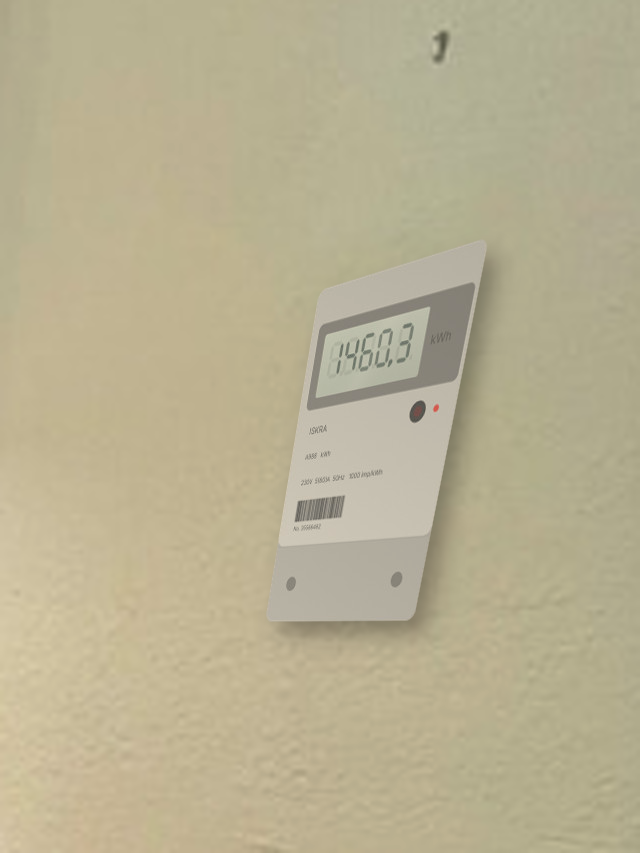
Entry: **1460.3** kWh
